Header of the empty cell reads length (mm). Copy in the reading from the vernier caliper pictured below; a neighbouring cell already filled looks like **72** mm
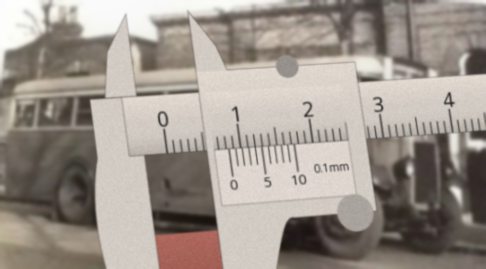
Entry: **8.4** mm
